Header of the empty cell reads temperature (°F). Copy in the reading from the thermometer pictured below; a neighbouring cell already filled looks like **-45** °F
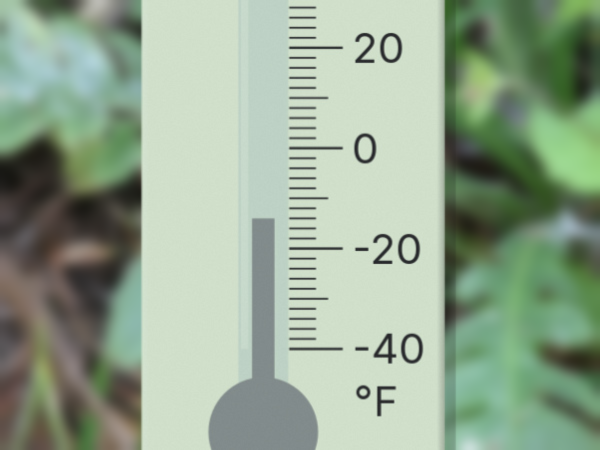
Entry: **-14** °F
